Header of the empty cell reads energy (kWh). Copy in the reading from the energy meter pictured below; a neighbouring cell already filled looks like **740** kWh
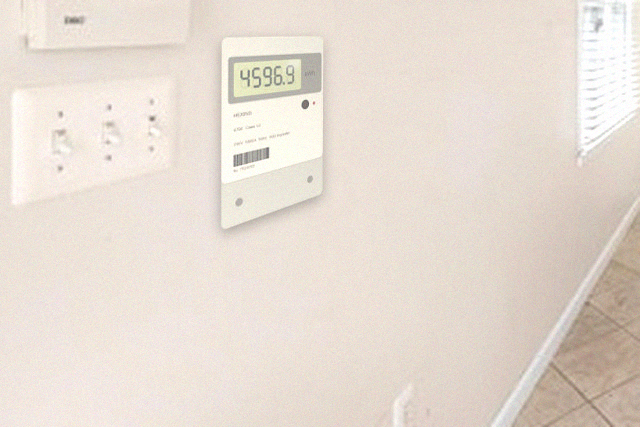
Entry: **4596.9** kWh
